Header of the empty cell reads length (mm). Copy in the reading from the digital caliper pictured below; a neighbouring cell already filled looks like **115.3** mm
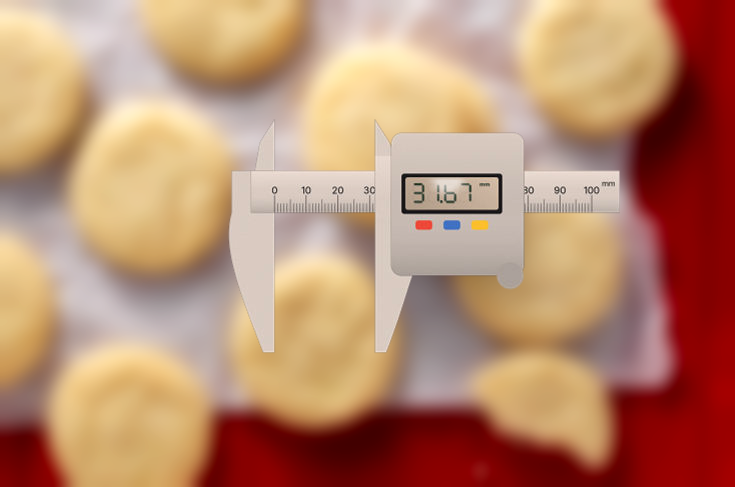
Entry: **31.67** mm
